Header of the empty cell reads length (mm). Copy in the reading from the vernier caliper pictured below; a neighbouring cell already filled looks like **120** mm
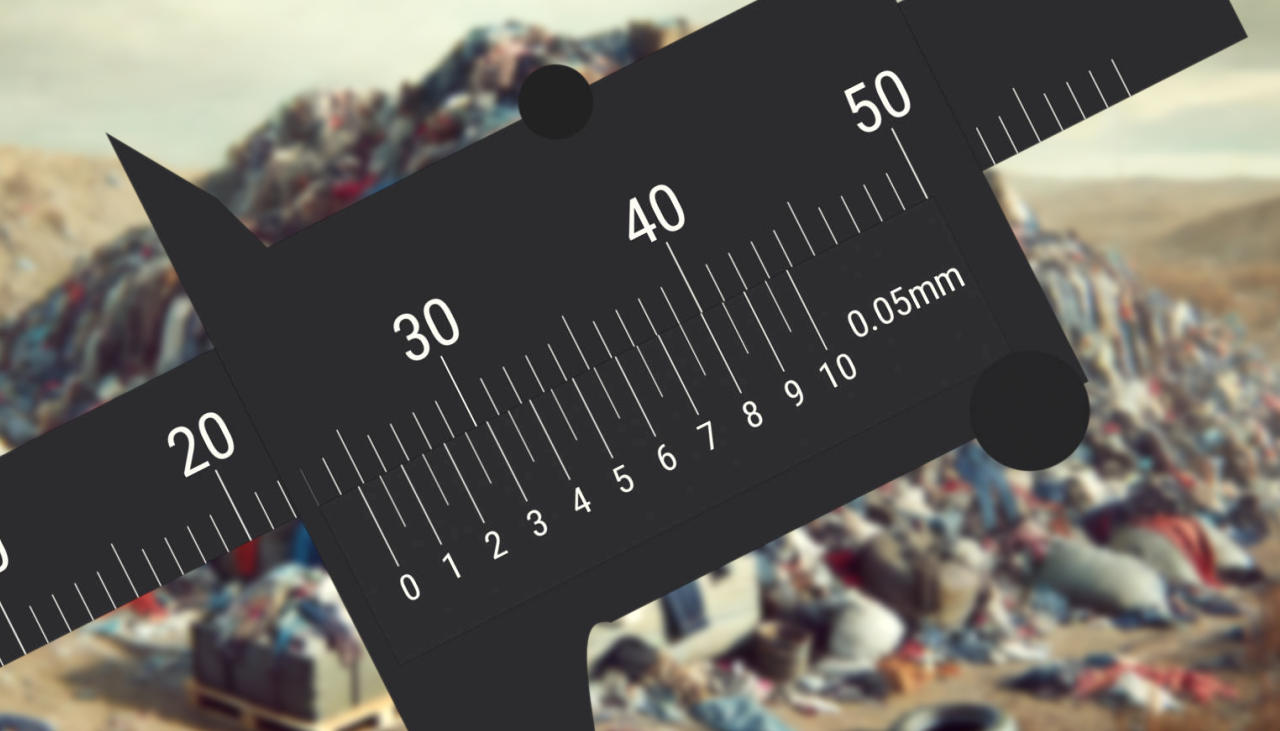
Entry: **24.75** mm
